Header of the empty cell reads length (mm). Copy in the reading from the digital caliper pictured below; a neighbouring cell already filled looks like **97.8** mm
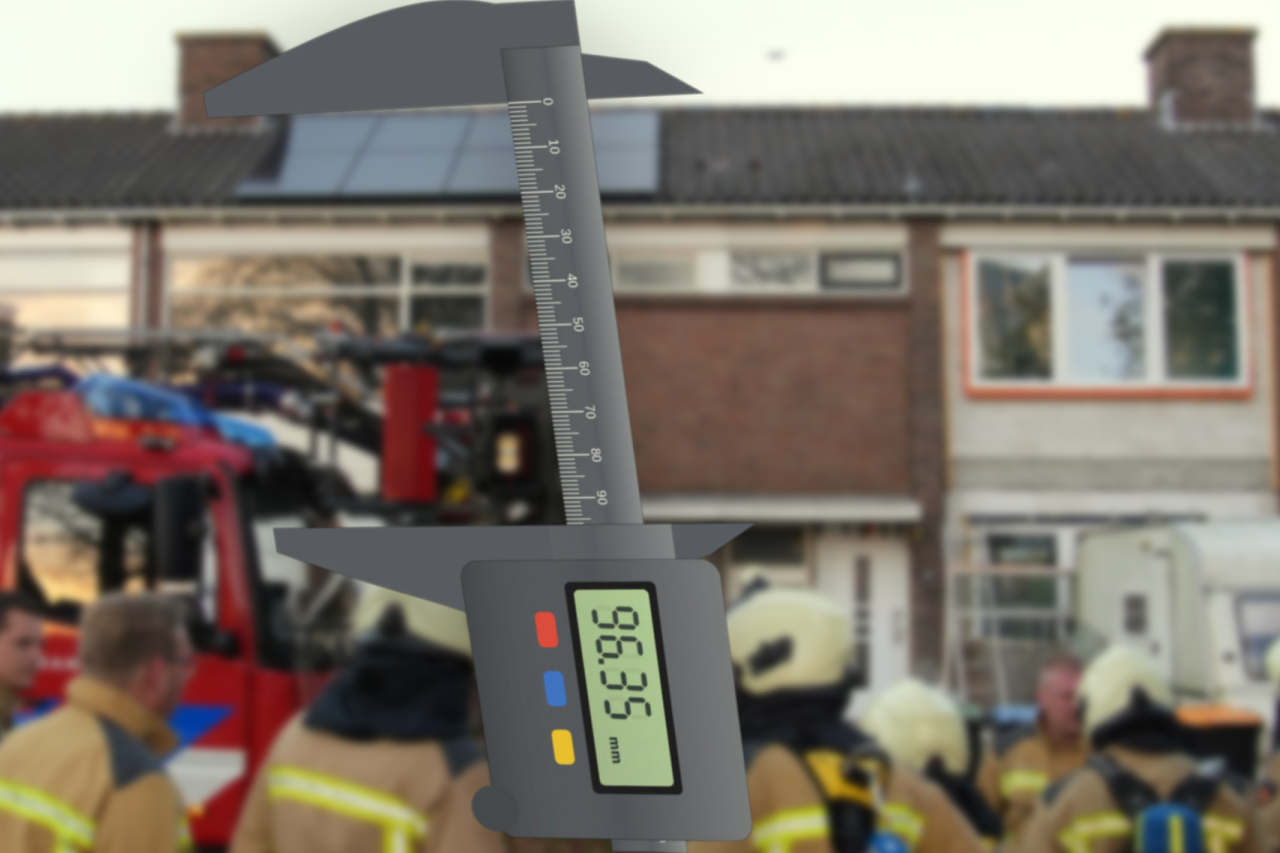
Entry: **96.35** mm
